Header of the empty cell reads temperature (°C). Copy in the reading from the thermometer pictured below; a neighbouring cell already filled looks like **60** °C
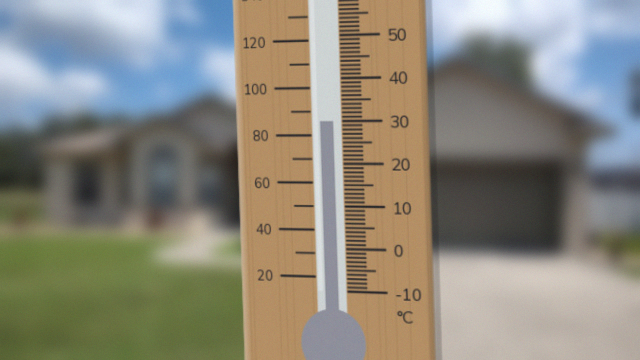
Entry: **30** °C
